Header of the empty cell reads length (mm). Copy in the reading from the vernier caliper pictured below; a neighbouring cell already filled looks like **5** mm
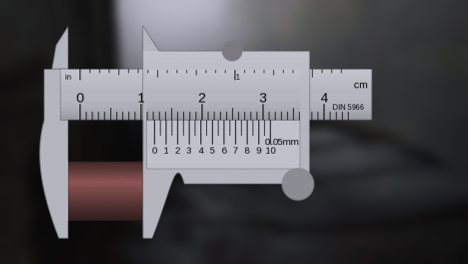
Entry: **12.2** mm
